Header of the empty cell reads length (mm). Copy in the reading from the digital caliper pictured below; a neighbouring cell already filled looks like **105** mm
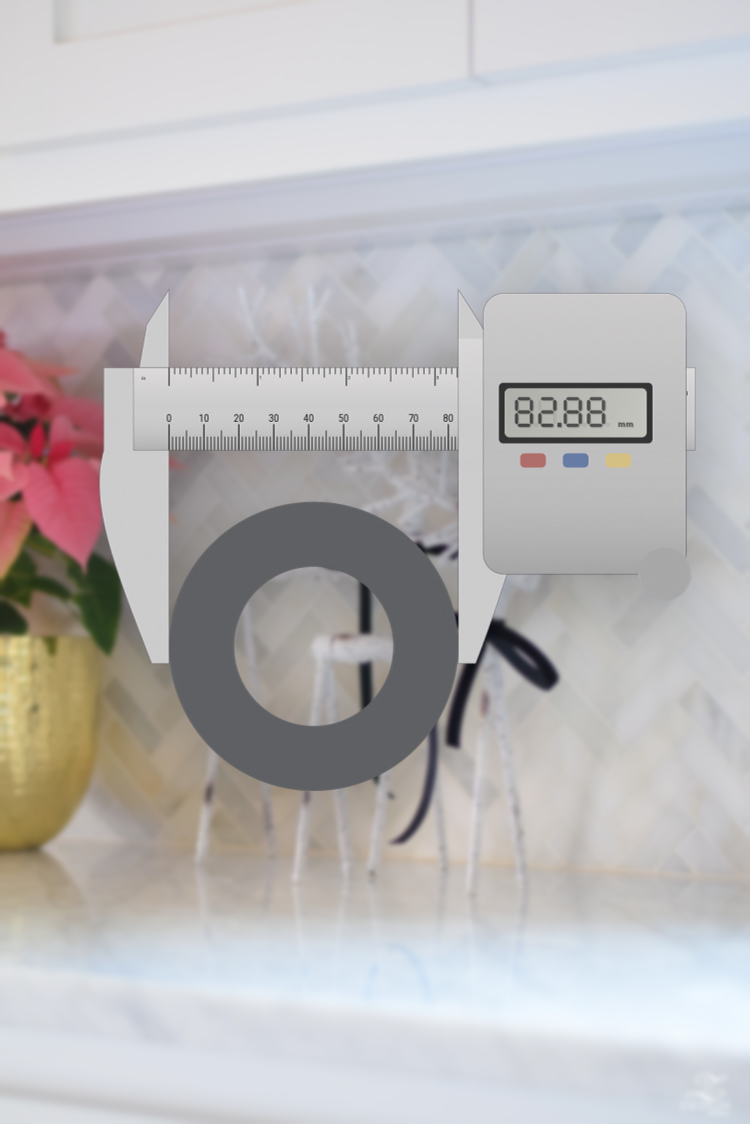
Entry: **82.88** mm
